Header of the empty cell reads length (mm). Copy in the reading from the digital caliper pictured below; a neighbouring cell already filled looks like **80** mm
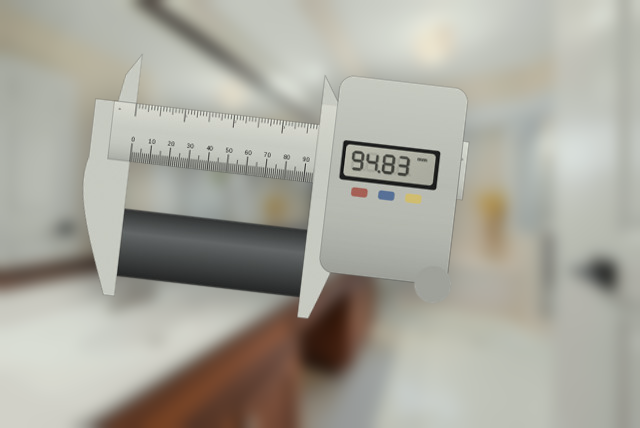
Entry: **94.83** mm
